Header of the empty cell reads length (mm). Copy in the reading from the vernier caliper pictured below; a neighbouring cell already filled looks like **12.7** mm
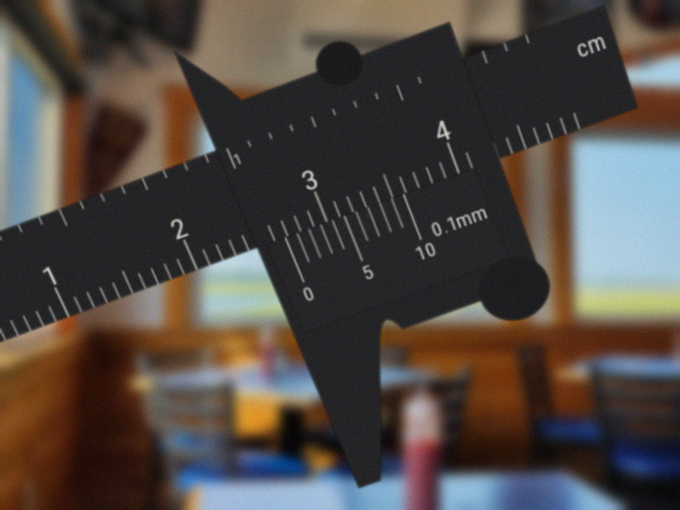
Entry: **26.8** mm
